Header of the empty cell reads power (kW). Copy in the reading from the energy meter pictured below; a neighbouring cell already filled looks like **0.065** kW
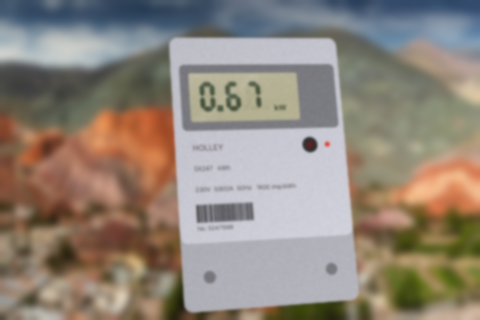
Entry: **0.67** kW
